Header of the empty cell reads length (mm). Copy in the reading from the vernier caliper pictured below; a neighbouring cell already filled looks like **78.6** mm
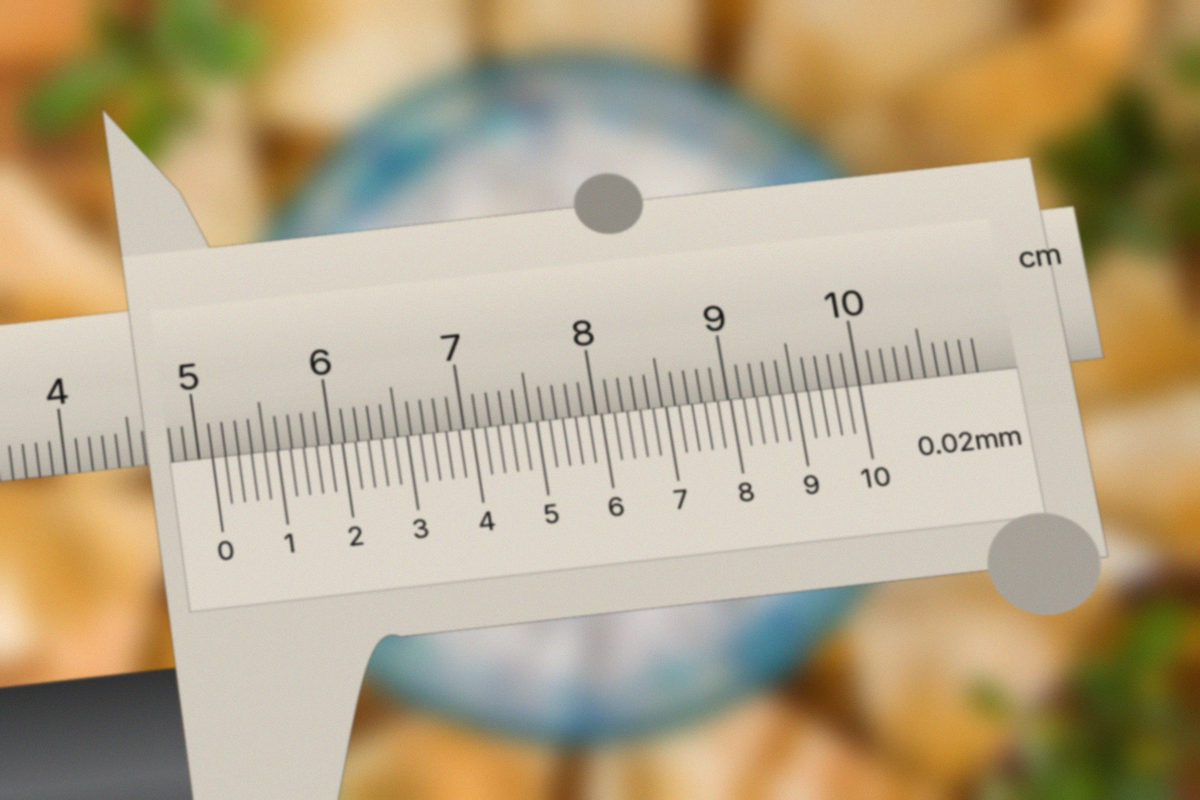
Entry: **51.0** mm
